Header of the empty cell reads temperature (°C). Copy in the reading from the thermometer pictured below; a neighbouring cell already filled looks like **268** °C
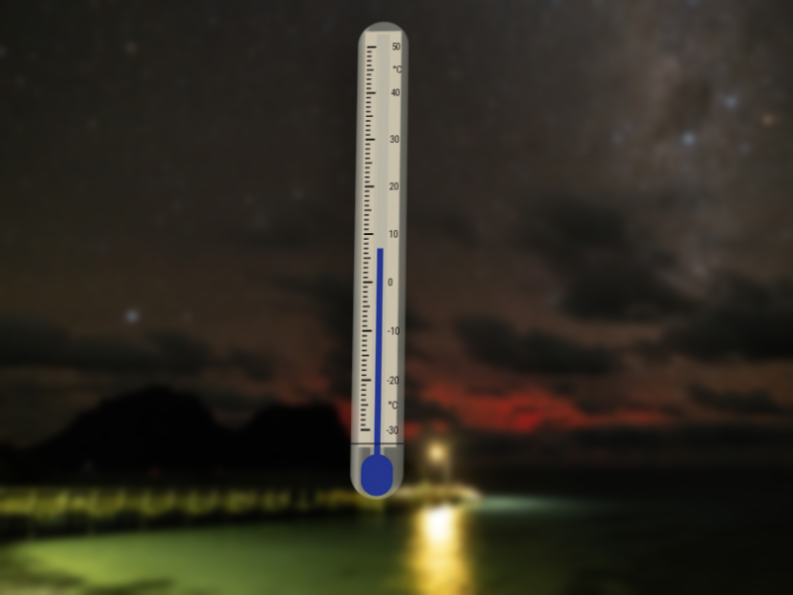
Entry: **7** °C
